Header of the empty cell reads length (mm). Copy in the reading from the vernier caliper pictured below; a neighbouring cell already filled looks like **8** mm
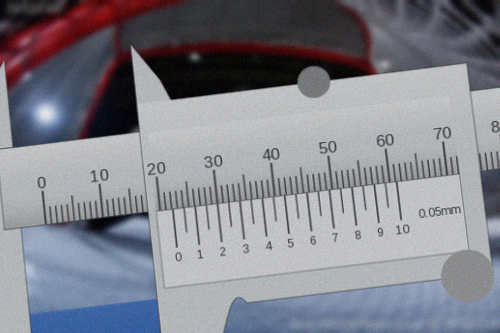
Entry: **22.2** mm
